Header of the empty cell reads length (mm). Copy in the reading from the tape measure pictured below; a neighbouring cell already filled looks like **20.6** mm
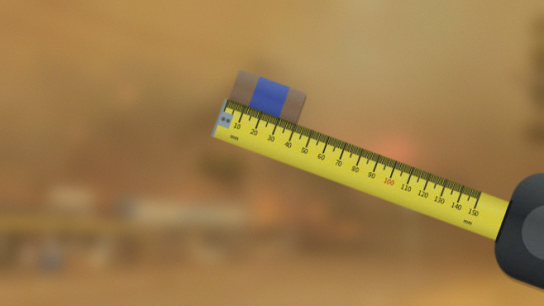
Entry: **40** mm
